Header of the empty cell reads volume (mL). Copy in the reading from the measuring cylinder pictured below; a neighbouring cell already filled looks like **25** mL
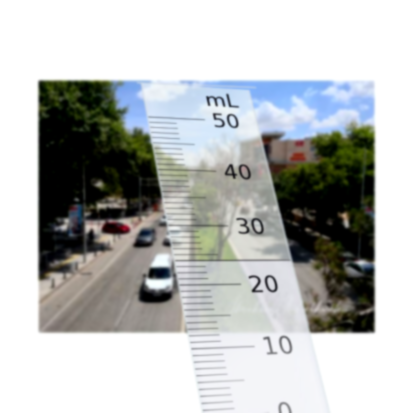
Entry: **24** mL
